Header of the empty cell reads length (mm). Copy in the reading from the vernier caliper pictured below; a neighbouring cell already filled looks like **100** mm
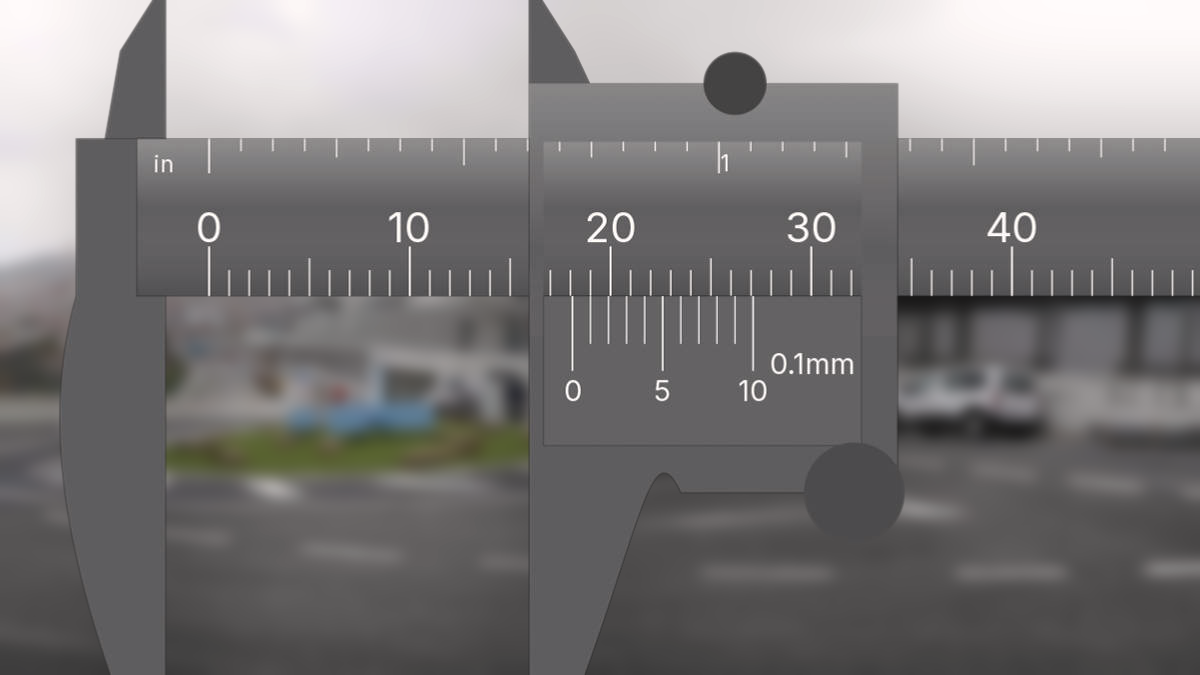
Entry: **18.1** mm
